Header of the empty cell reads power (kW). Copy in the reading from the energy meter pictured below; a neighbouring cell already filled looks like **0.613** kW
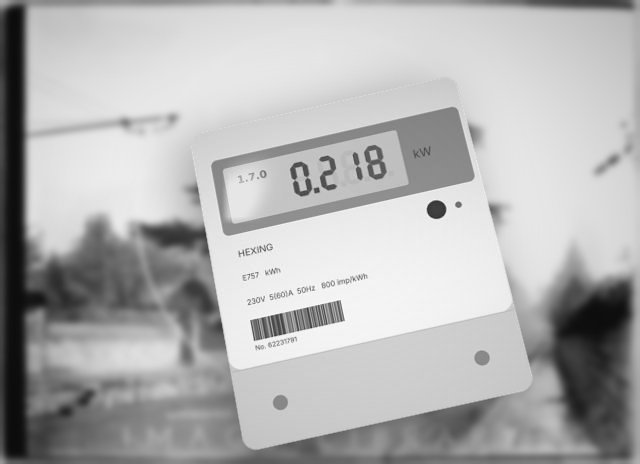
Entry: **0.218** kW
